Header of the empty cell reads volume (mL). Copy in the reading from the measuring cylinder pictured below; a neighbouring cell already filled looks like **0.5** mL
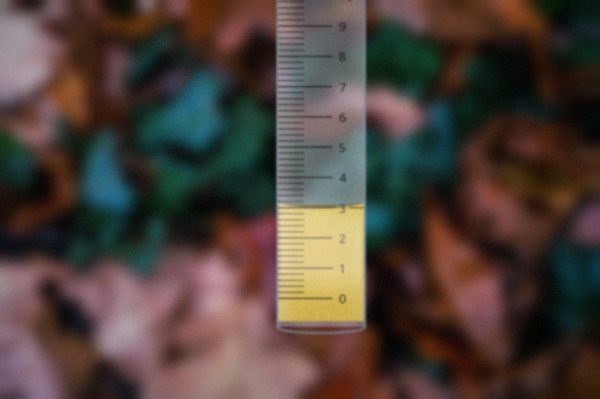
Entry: **3** mL
